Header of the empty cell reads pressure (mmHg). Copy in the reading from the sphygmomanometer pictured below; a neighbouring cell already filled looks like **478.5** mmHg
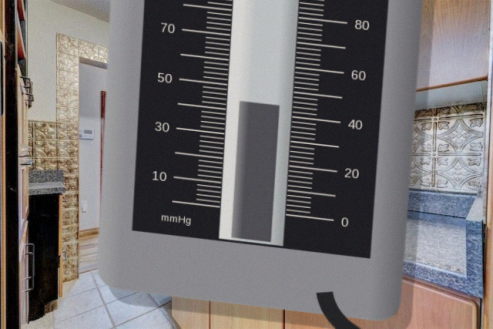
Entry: **44** mmHg
